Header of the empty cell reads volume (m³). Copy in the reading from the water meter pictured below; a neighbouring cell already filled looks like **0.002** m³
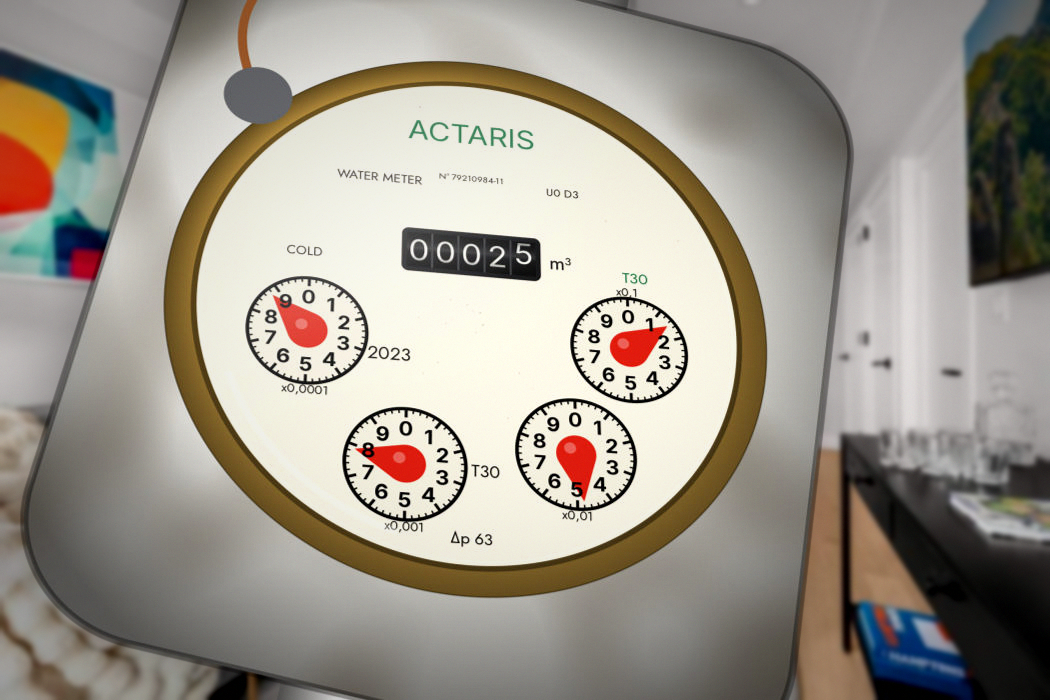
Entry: **25.1478** m³
